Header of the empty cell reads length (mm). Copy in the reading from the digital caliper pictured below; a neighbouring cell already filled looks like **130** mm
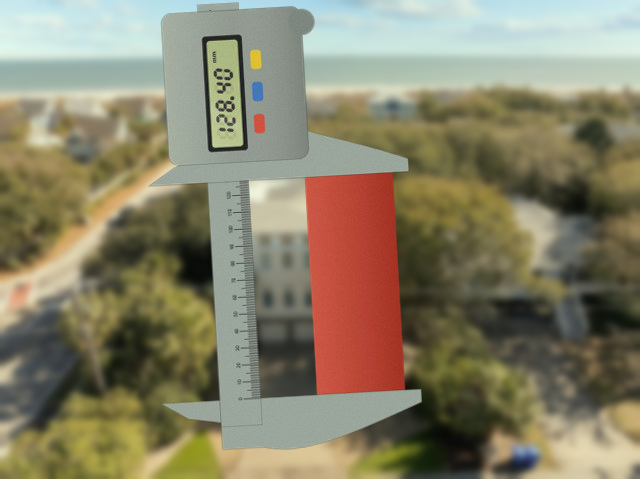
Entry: **128.40** mm
